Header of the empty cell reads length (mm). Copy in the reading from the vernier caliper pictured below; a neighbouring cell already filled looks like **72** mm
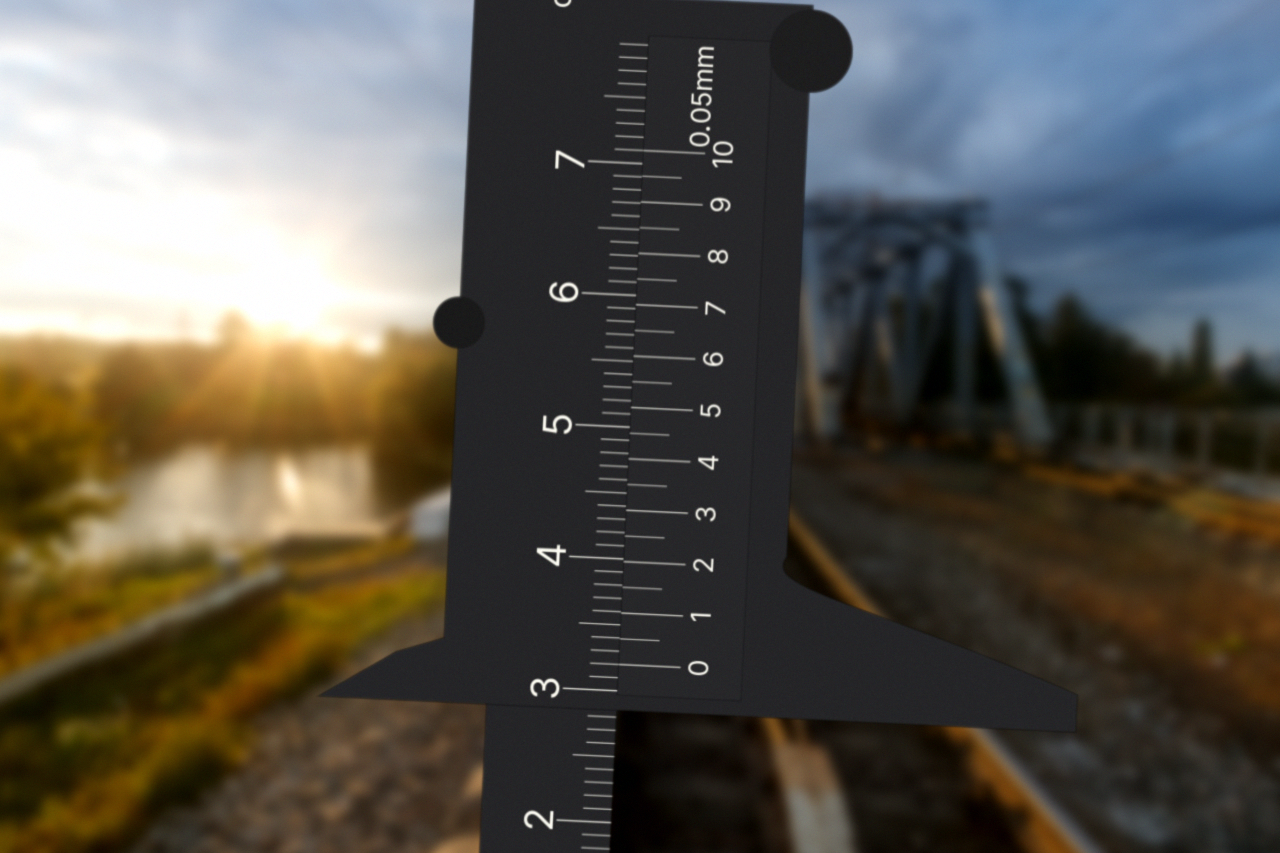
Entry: **32.0** mm
